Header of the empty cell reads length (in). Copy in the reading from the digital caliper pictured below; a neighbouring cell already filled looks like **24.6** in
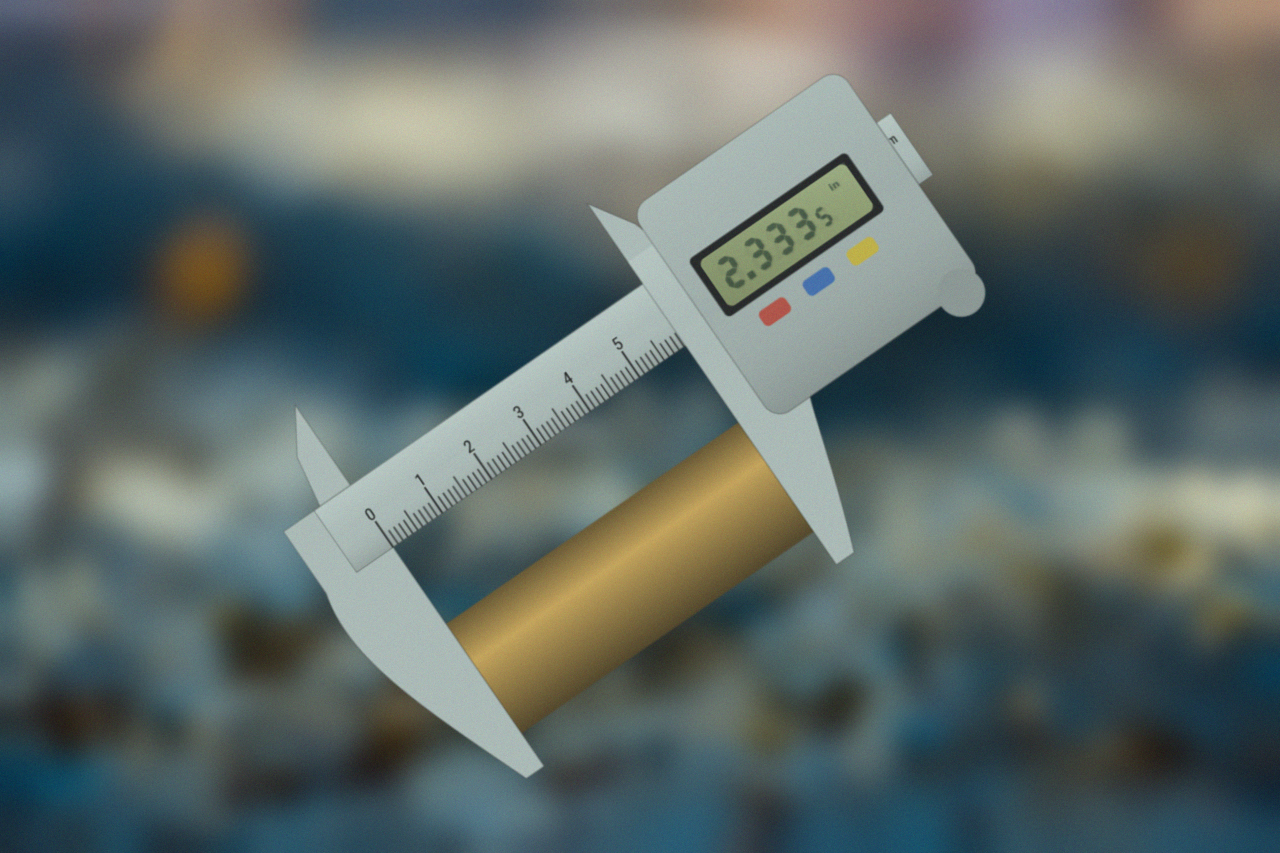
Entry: **2.3335** in
